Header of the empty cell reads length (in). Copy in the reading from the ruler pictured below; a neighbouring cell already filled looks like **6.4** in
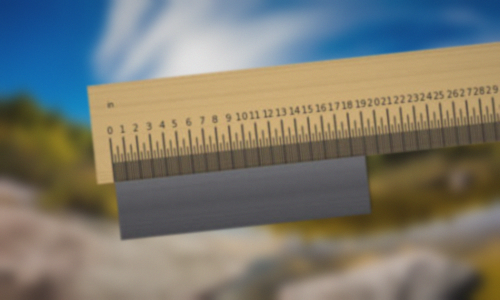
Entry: **19** in
